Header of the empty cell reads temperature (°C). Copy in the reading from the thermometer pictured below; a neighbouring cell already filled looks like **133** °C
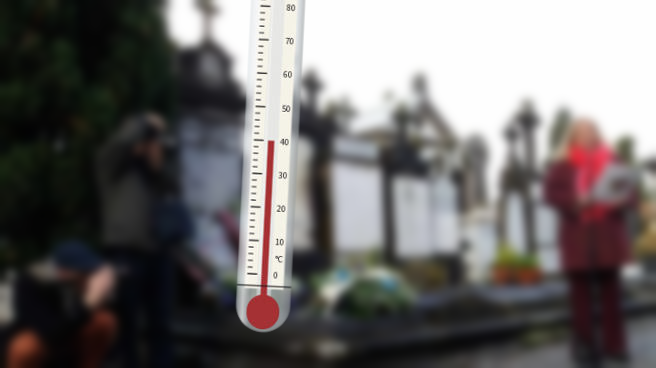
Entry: **40** °C
